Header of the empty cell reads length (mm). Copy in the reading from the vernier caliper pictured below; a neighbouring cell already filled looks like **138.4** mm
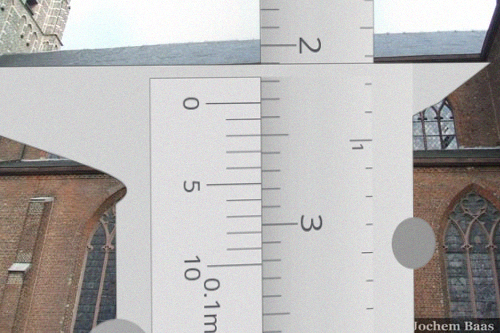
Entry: **23.2** mm
